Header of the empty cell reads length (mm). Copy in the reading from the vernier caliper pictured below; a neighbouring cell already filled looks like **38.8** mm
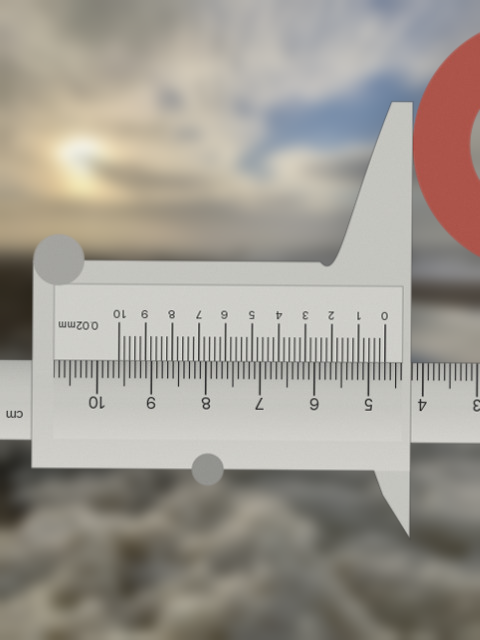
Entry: **47.0** mm
